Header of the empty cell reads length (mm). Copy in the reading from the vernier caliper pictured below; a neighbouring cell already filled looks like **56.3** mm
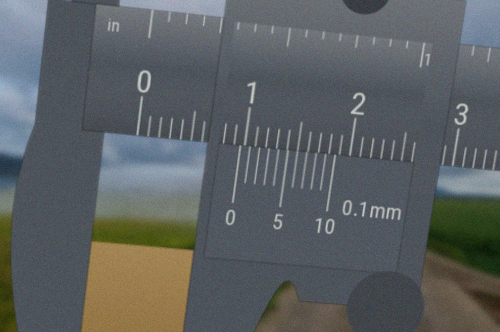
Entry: **9.6** mm
